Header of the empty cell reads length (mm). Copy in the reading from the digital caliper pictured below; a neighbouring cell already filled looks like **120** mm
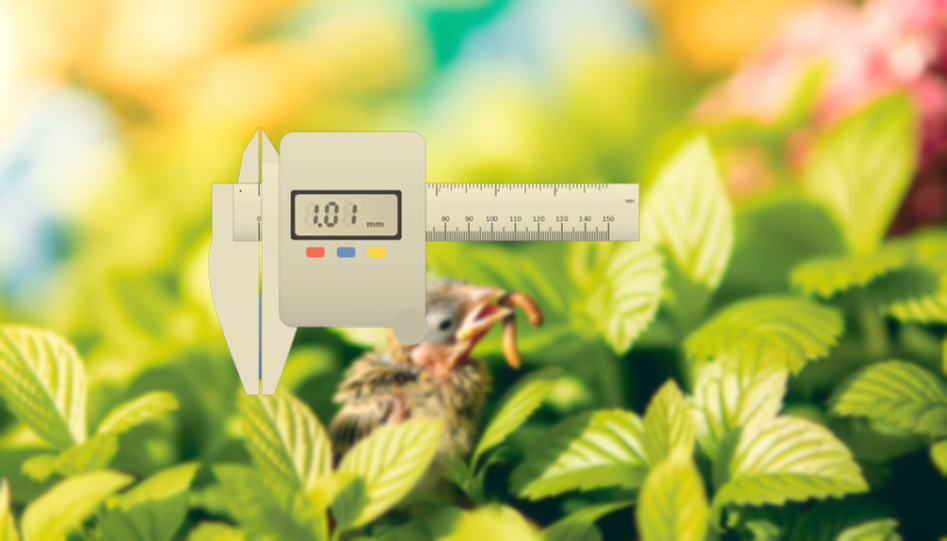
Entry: **1.01** mm
